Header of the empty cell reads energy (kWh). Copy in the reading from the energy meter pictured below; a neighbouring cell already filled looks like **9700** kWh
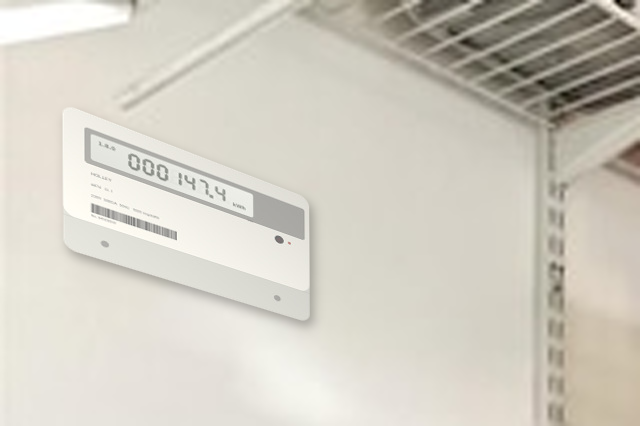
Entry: **147.4** kWh
